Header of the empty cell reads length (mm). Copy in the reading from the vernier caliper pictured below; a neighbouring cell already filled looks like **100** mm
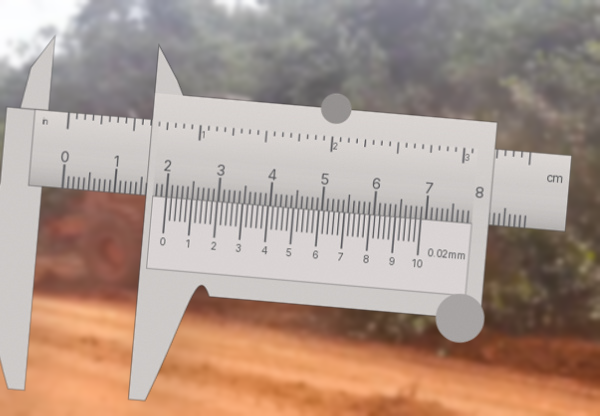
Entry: **20.0** mm
